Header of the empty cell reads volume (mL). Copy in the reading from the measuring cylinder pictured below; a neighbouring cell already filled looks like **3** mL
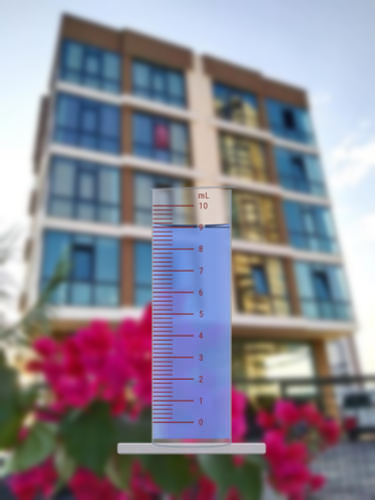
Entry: **9** mL
